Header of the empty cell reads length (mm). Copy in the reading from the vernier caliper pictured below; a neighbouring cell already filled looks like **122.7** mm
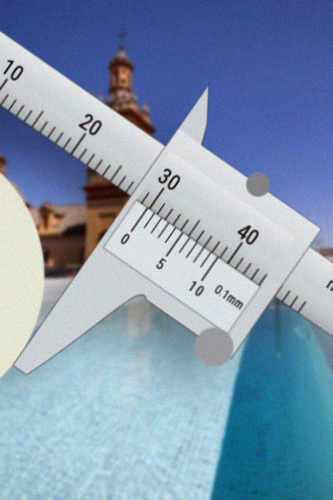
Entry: **29.8** mm
